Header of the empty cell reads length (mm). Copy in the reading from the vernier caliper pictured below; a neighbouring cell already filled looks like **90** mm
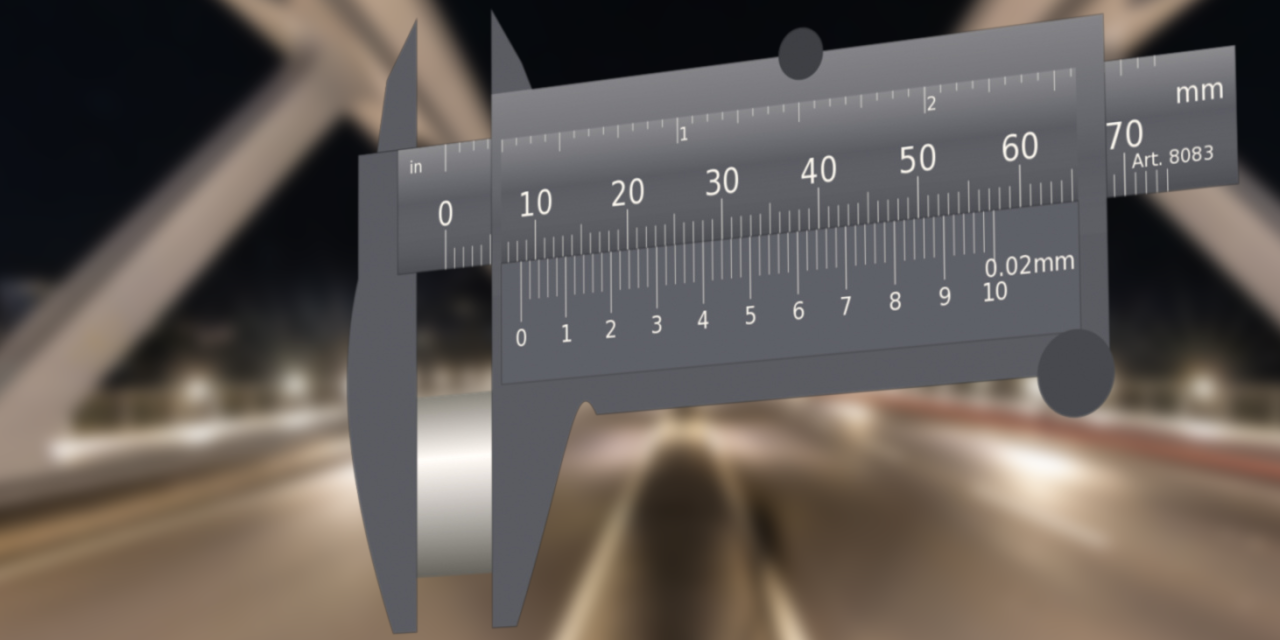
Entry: **8.4** mm
